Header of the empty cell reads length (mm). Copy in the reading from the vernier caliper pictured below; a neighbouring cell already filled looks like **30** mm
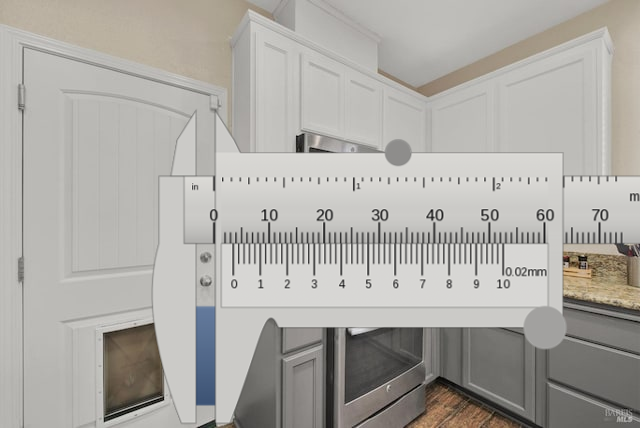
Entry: **3.5** mm
